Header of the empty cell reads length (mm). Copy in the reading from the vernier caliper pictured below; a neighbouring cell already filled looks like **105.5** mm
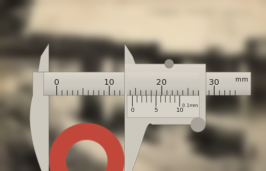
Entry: **14.4** mm
